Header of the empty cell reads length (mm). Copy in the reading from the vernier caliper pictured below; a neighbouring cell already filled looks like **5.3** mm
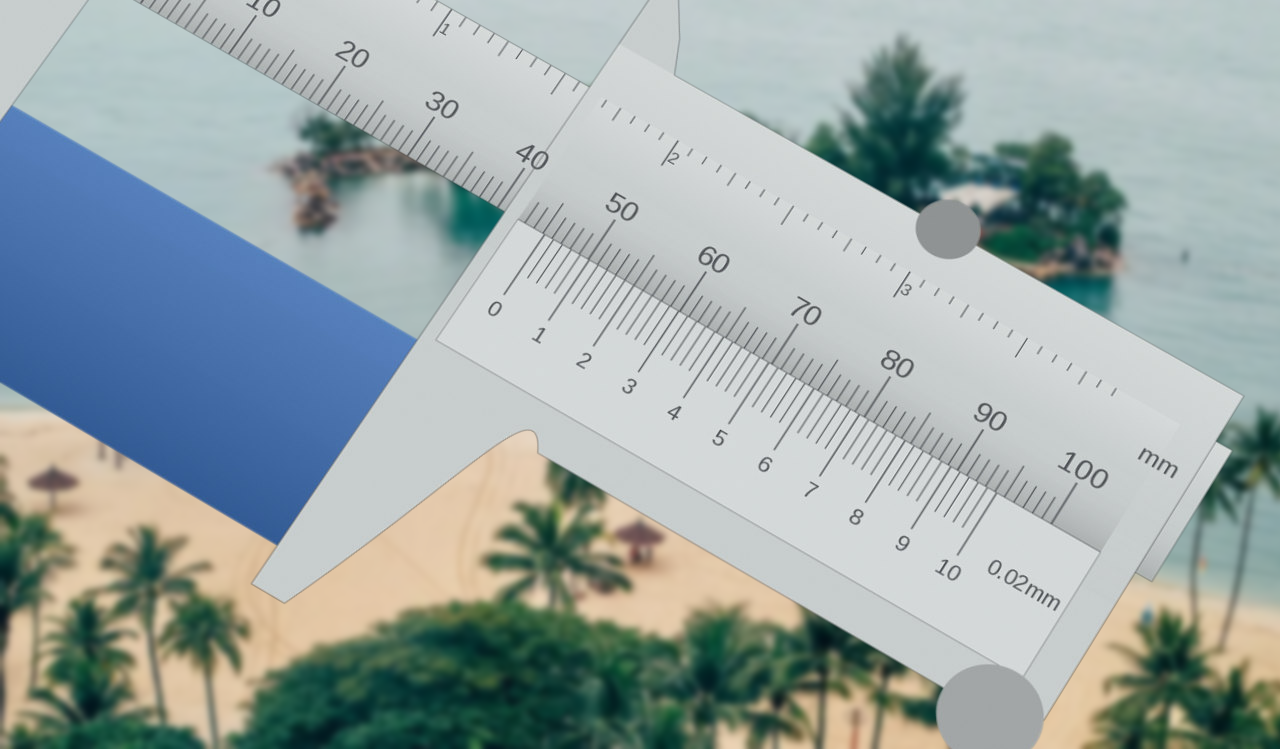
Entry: **45.2** mm
